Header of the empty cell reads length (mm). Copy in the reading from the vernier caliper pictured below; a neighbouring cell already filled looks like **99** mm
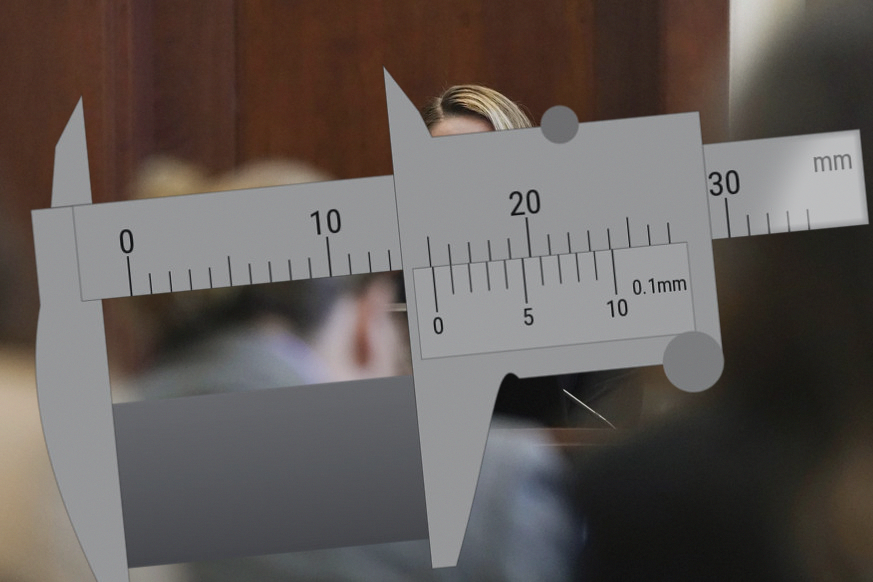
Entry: **15.1** mm
